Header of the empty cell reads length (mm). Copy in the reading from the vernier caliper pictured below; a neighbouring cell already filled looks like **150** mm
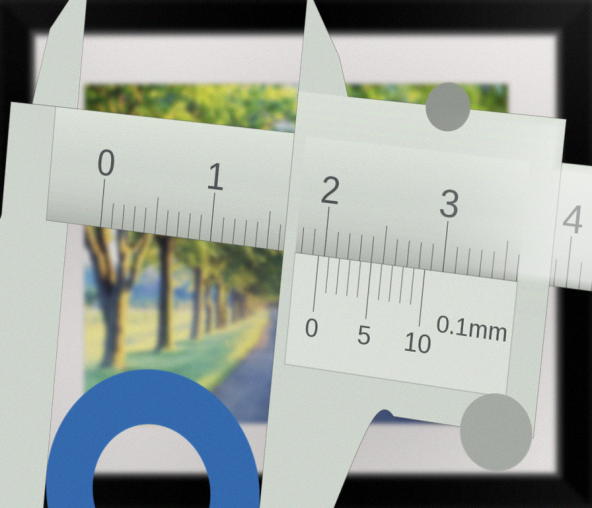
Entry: **19.5** mm
